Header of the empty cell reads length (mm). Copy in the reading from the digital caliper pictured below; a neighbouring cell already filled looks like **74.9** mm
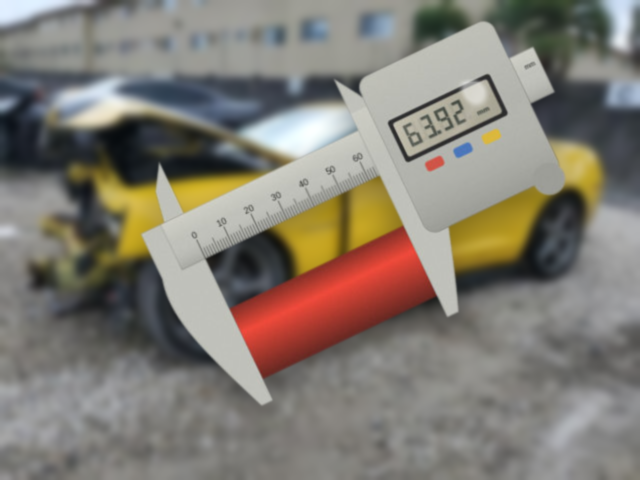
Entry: **63.92** mm
